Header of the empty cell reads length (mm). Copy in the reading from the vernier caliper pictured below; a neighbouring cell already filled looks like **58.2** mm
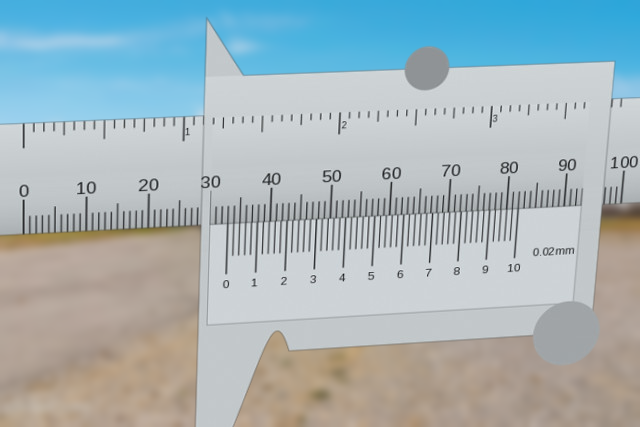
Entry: **33.0** mm
